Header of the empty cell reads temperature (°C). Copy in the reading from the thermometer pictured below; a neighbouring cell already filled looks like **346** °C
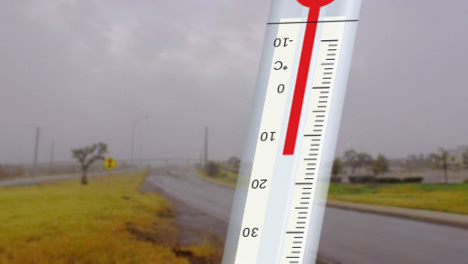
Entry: **14** °C
